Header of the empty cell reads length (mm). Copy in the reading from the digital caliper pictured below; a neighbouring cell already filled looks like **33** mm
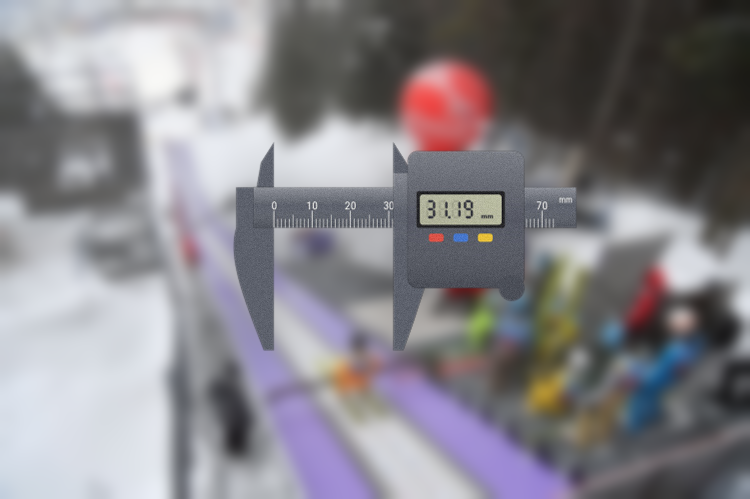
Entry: **31.19** mm
